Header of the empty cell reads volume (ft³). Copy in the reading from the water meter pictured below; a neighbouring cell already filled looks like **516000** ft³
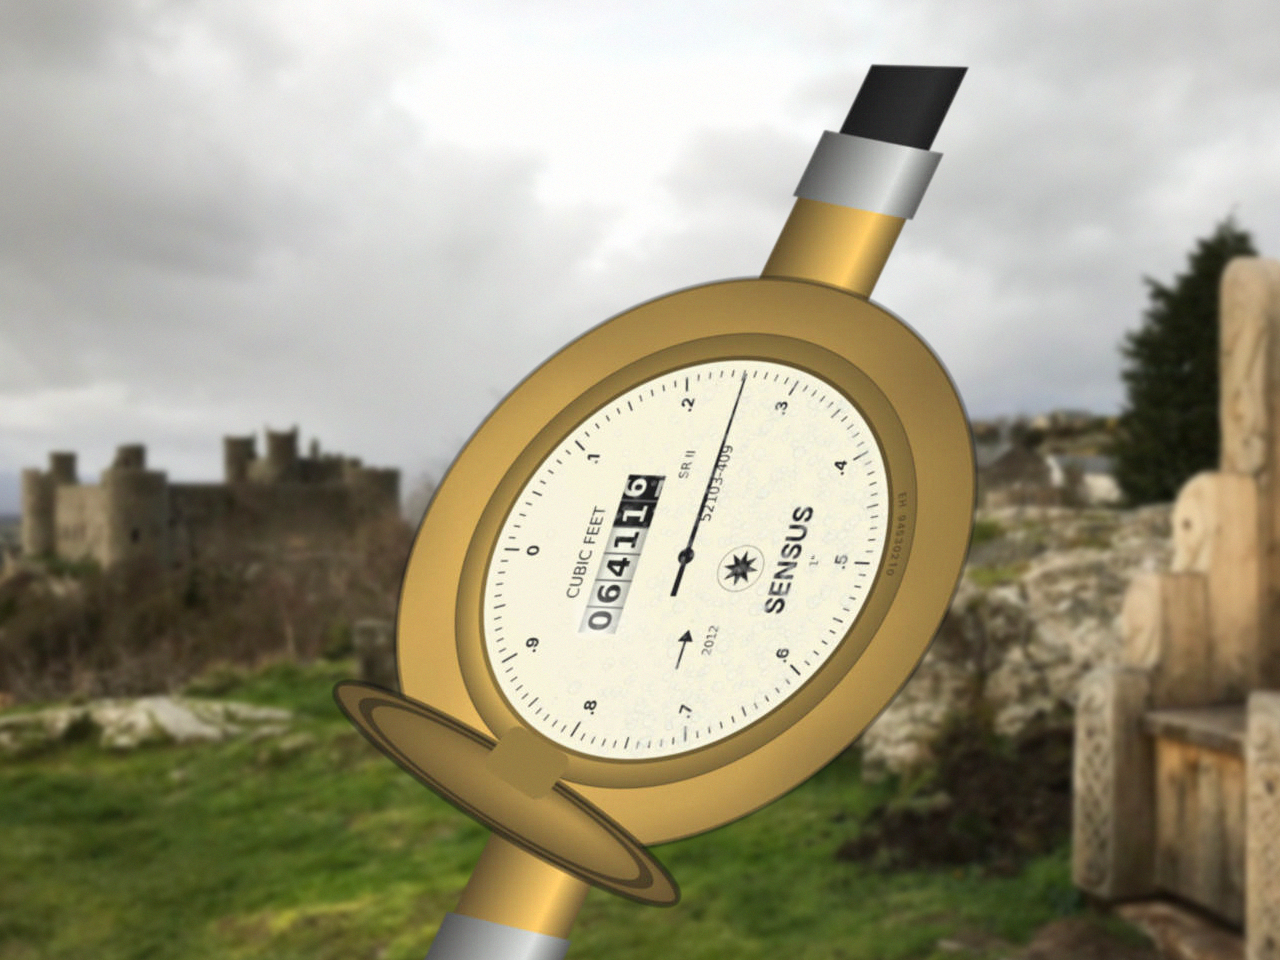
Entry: **64116.25** ft³
